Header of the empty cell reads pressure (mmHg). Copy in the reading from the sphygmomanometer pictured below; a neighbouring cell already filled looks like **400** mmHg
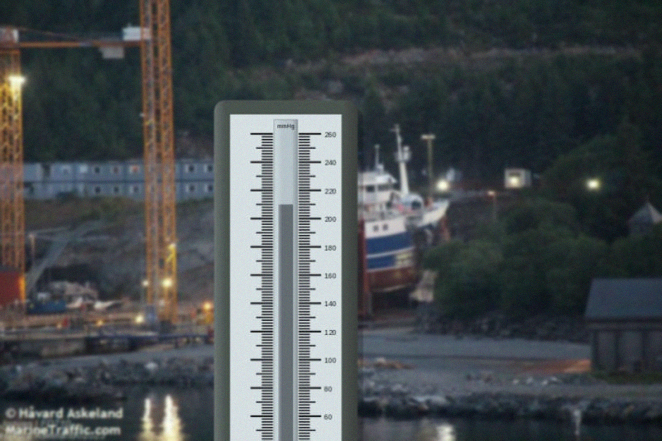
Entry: **210** mmHg
